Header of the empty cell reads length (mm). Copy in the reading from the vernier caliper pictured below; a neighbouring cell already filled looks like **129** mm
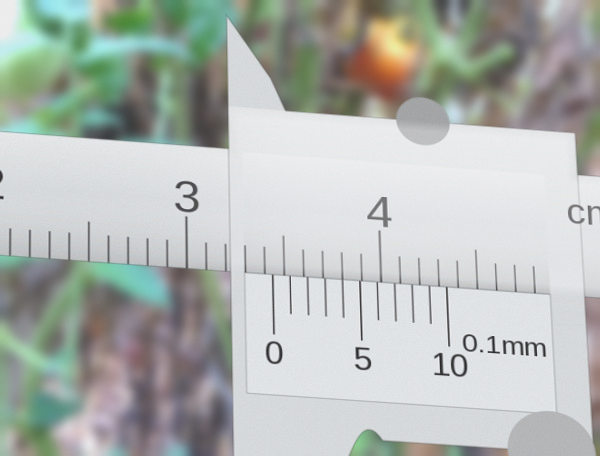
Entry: **34.4** mm
